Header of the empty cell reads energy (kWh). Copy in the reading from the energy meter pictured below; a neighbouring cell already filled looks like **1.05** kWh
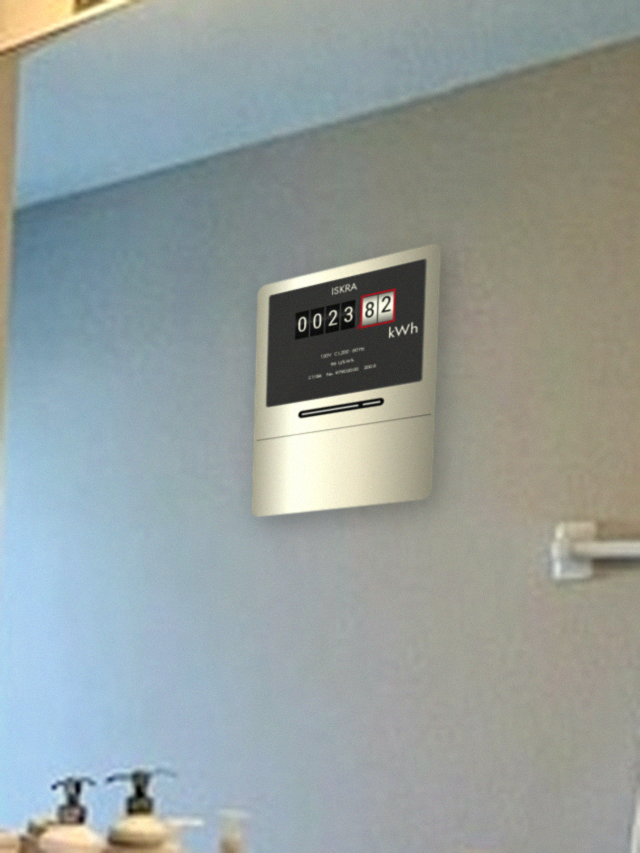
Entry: **23.82** kWh
